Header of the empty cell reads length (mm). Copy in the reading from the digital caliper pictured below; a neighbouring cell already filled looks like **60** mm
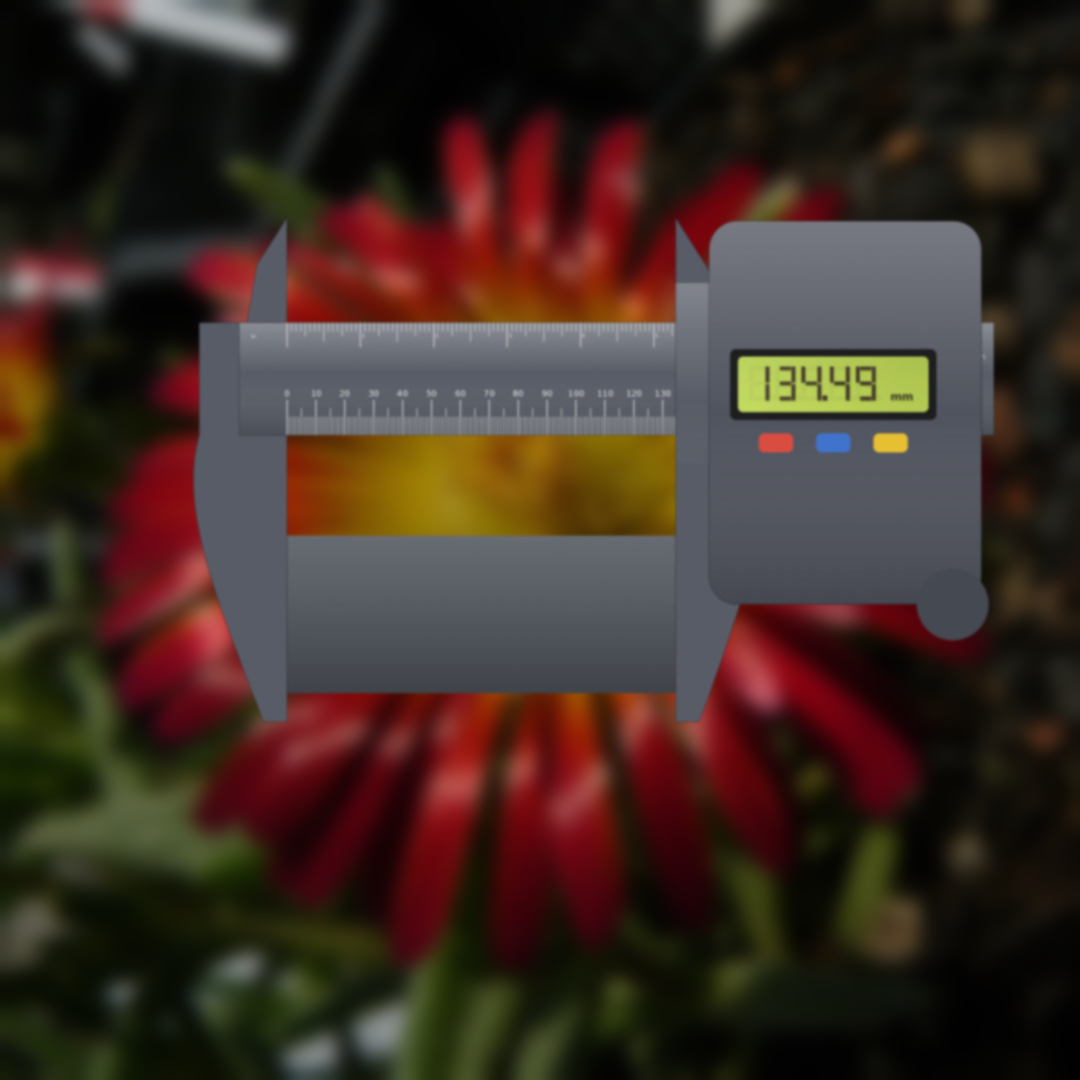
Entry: **134.49** mm
